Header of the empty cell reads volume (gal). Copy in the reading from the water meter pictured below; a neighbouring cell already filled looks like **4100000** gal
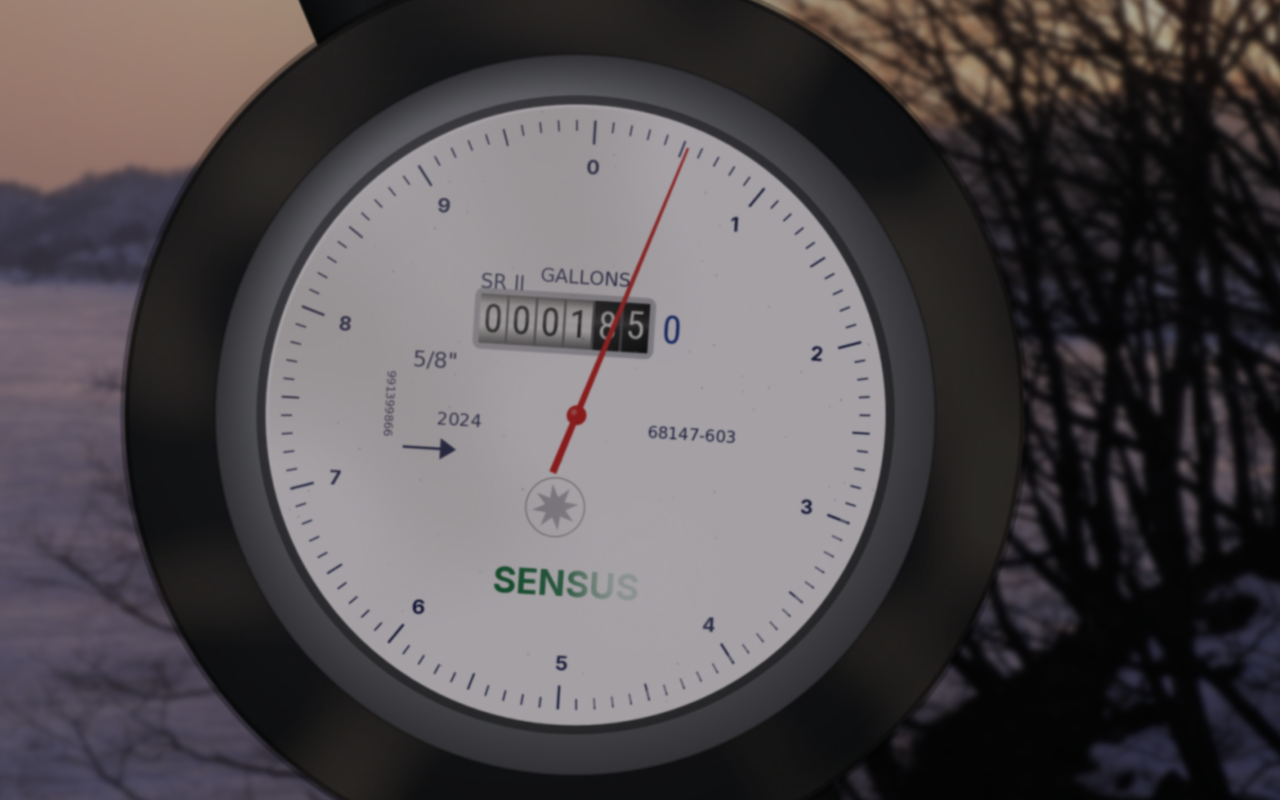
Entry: **1850.5** gal
